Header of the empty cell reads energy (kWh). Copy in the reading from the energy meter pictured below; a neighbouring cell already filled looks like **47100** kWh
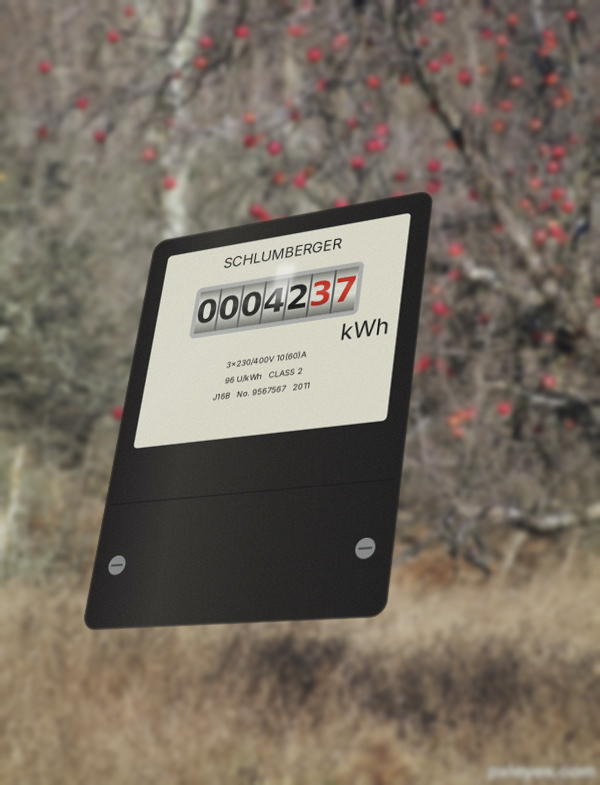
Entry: **42.37** kWh
